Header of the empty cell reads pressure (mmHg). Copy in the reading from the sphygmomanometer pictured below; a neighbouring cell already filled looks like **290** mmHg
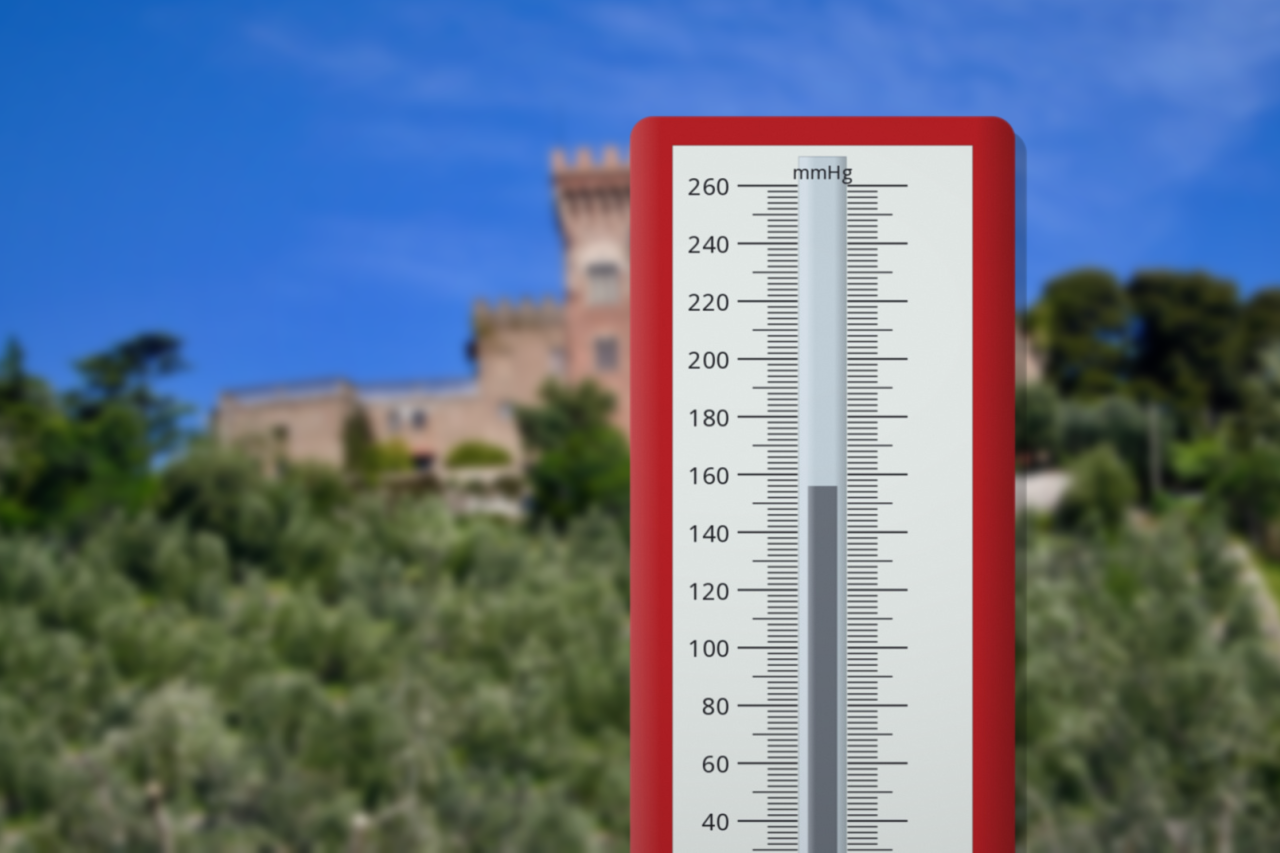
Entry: **156** mmHg
